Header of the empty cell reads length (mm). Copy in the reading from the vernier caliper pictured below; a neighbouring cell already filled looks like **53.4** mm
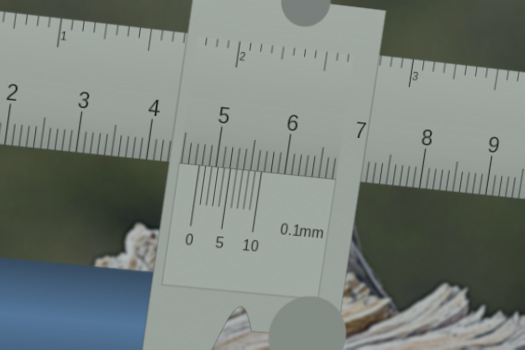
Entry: **47.6** mm
